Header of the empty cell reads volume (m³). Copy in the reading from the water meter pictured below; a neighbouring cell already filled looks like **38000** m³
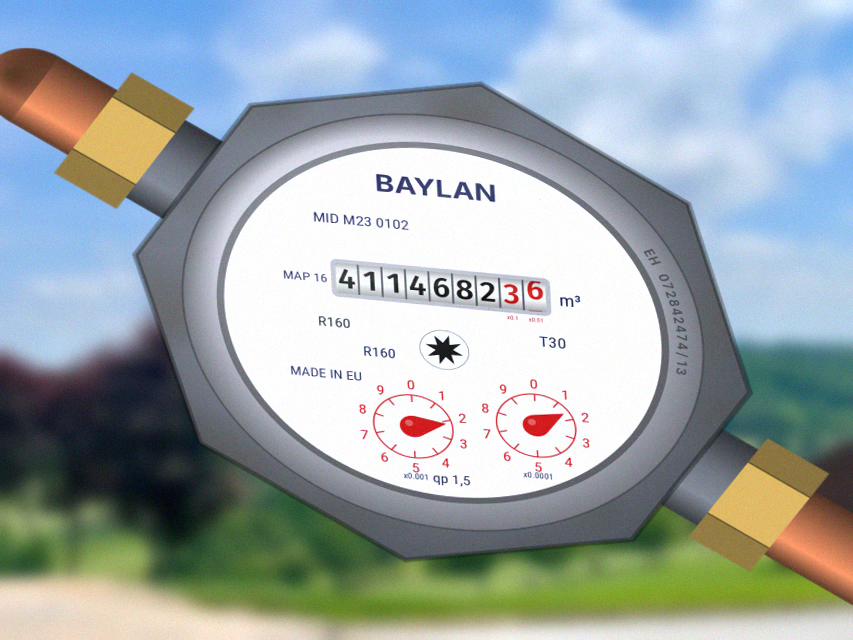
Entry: **4114682.3621** m³
